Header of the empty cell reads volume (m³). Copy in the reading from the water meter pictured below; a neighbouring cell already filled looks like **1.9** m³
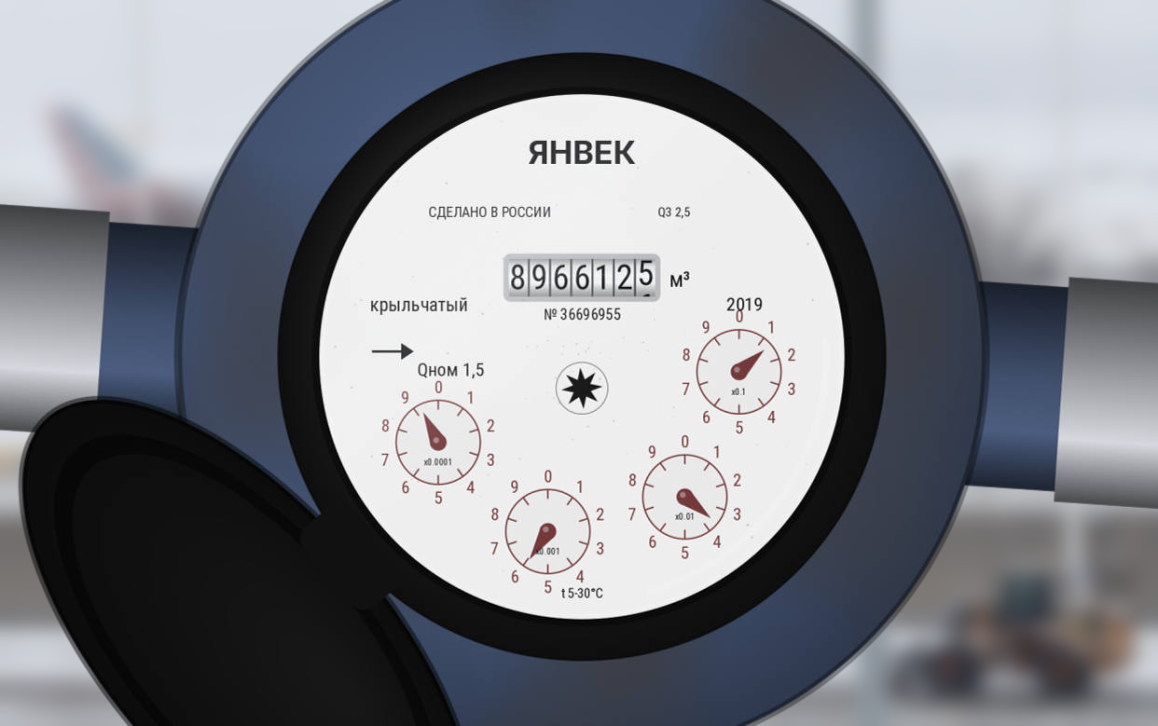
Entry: **8966125.1359** m³
